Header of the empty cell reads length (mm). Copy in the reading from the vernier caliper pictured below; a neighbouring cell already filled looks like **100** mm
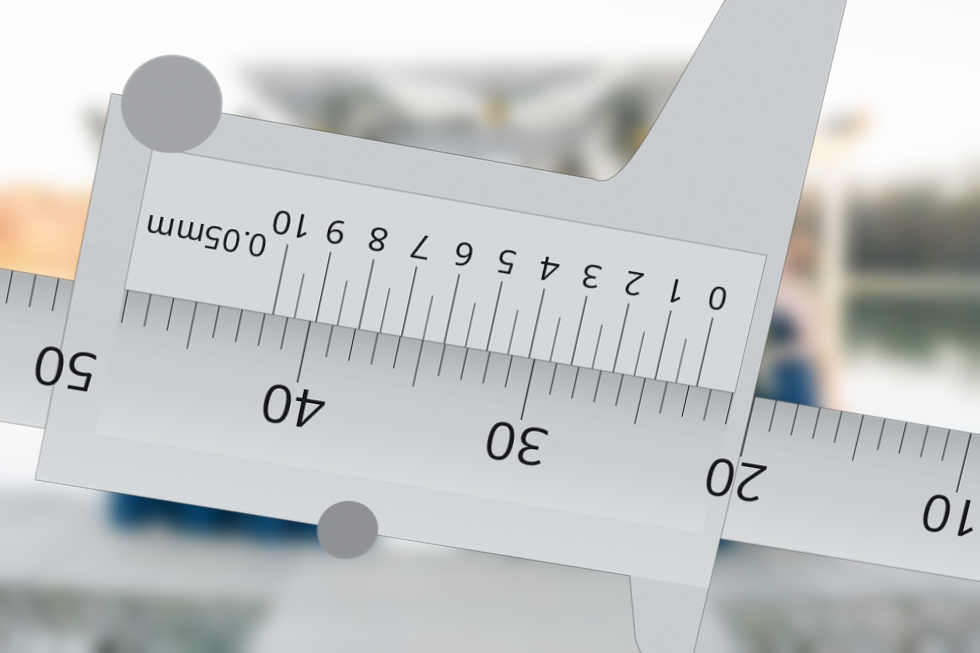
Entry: **22.65** mm
